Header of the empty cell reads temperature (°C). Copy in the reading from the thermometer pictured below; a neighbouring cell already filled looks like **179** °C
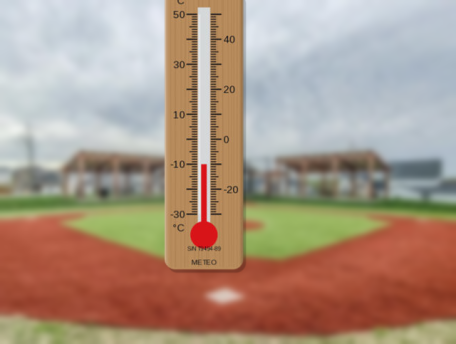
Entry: **-10** °C
